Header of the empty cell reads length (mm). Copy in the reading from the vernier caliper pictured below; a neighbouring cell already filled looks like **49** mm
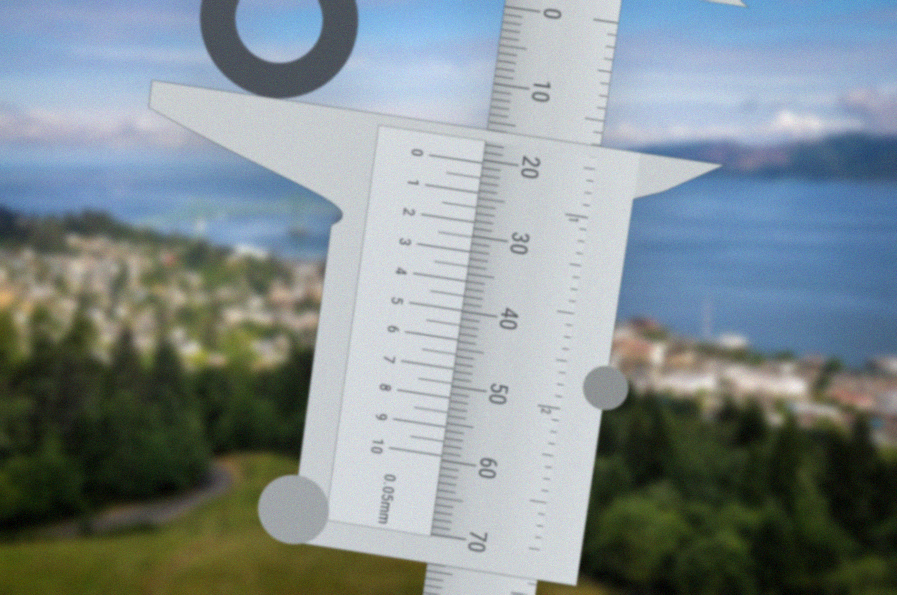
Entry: **20.4** mm
